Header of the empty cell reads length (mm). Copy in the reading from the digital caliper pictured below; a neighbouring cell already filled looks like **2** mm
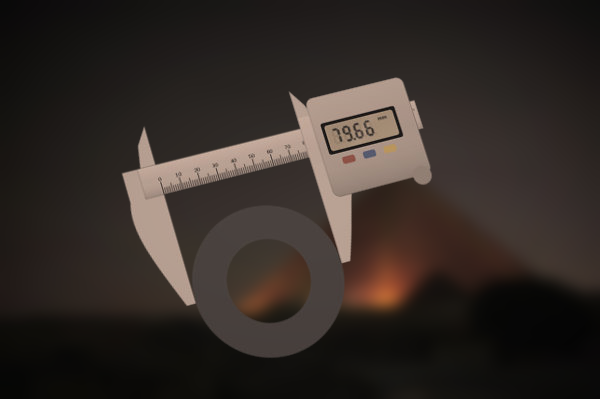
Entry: **79.66** mm
